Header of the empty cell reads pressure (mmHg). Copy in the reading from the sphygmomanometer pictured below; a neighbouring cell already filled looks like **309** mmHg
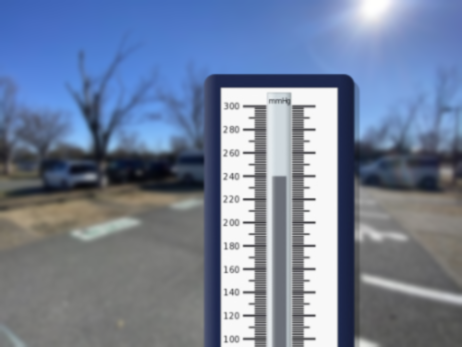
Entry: **240** mmHg
